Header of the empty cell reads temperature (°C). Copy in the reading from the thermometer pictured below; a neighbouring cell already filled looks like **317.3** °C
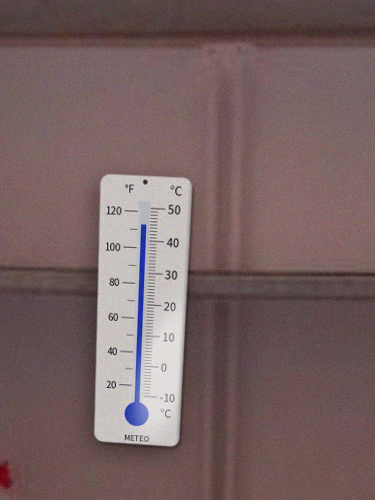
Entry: **45** °C
